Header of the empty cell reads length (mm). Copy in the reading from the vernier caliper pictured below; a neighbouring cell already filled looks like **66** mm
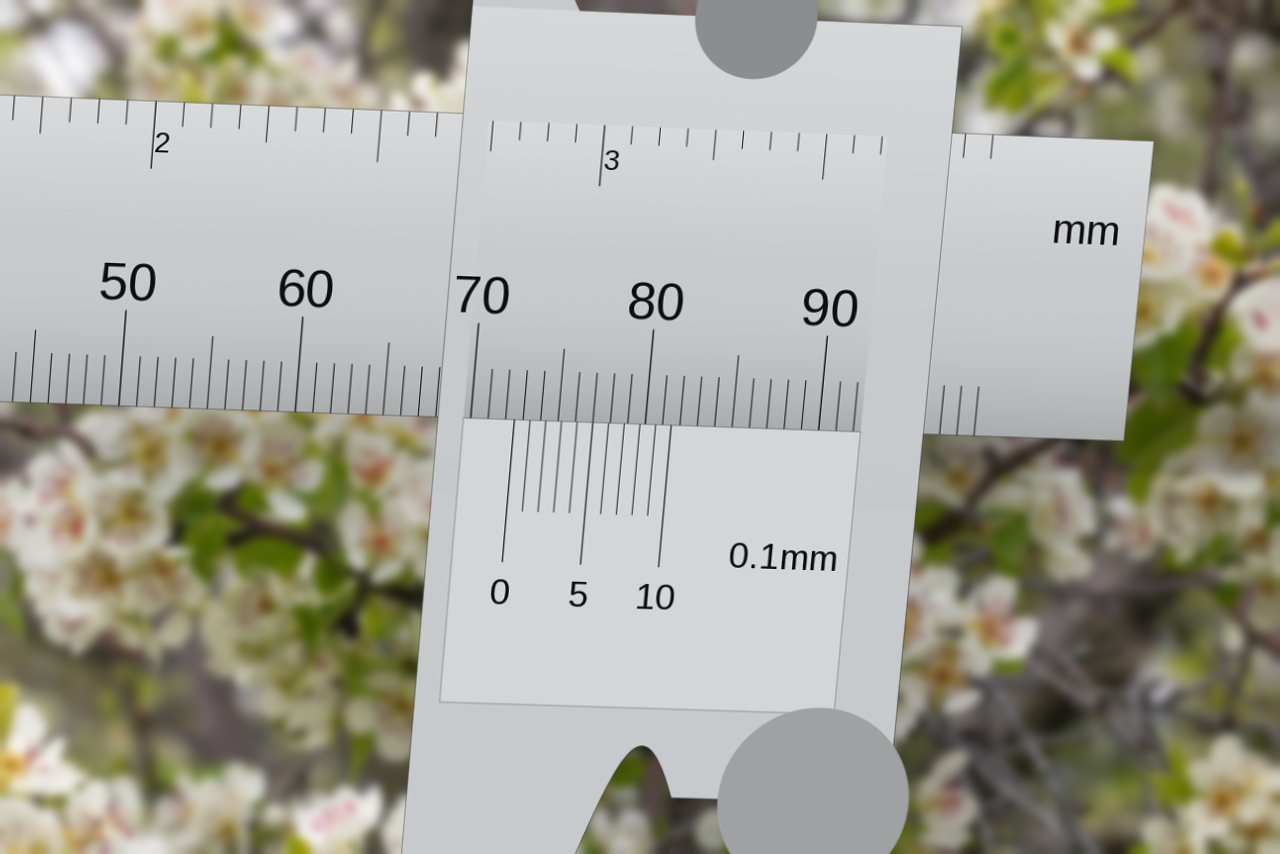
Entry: **72.5** mm
